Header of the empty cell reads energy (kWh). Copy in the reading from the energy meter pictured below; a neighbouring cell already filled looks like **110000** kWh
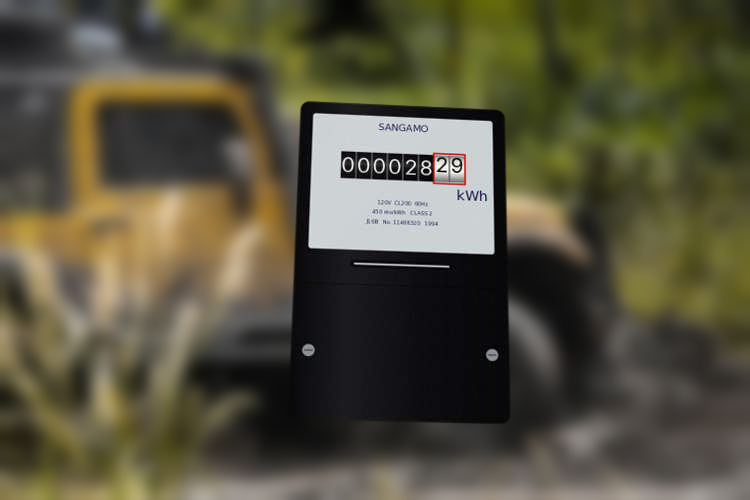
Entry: **28.29** kWh
